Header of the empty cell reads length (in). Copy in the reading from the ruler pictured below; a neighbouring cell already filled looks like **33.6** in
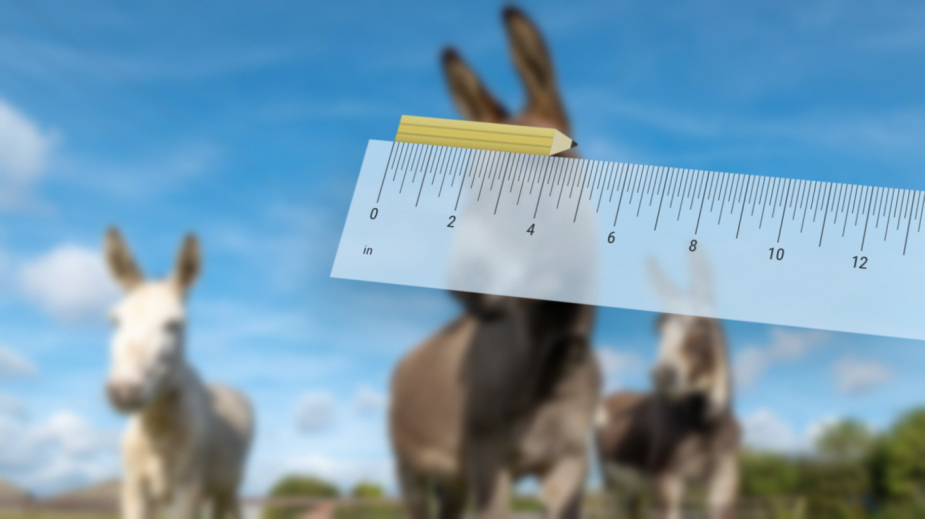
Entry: **4.625** in
